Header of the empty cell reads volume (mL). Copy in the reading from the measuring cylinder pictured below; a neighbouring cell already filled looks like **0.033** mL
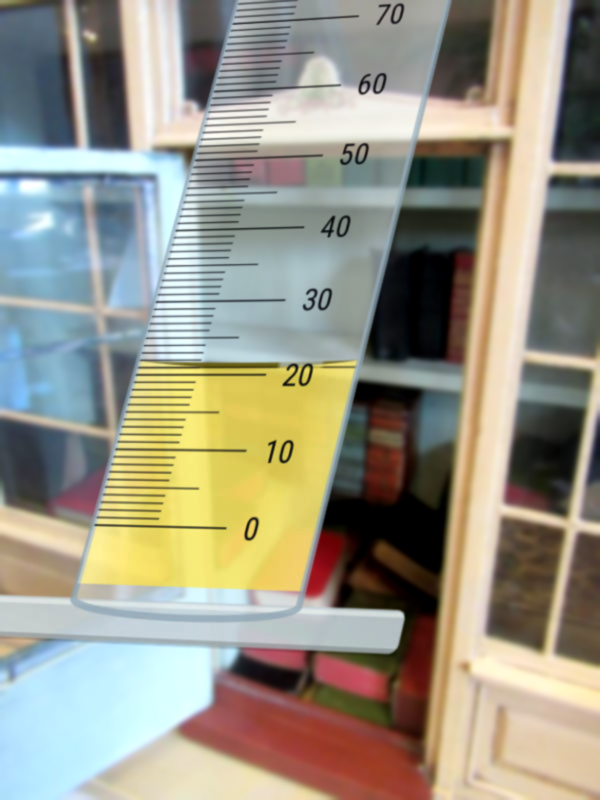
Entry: **21** mL
